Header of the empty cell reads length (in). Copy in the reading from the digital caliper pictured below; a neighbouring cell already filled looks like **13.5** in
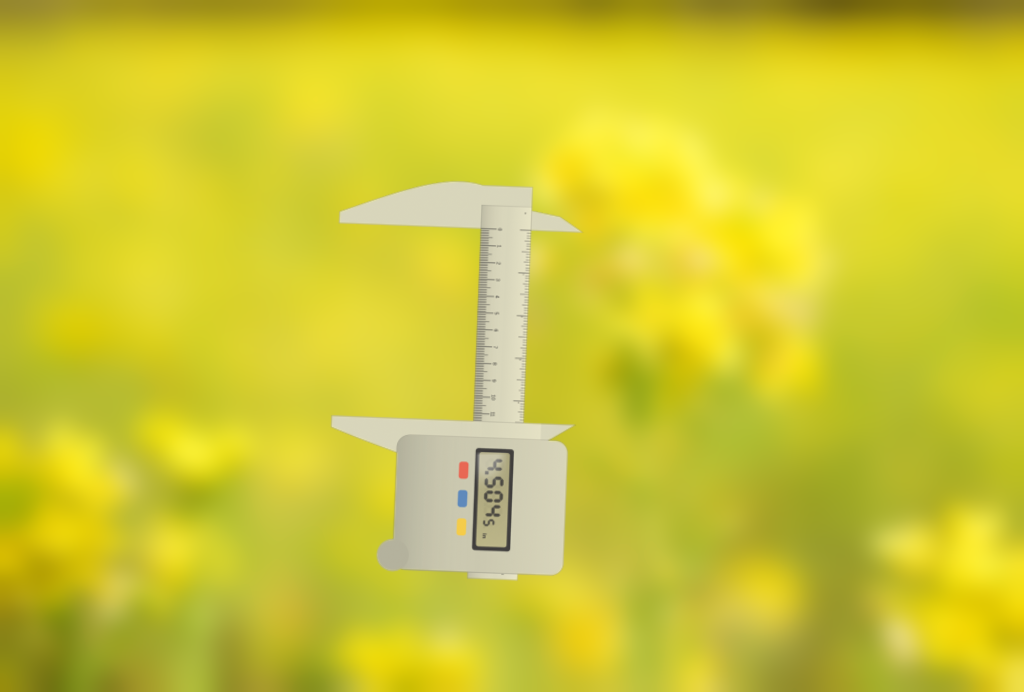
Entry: **4.5045** in
